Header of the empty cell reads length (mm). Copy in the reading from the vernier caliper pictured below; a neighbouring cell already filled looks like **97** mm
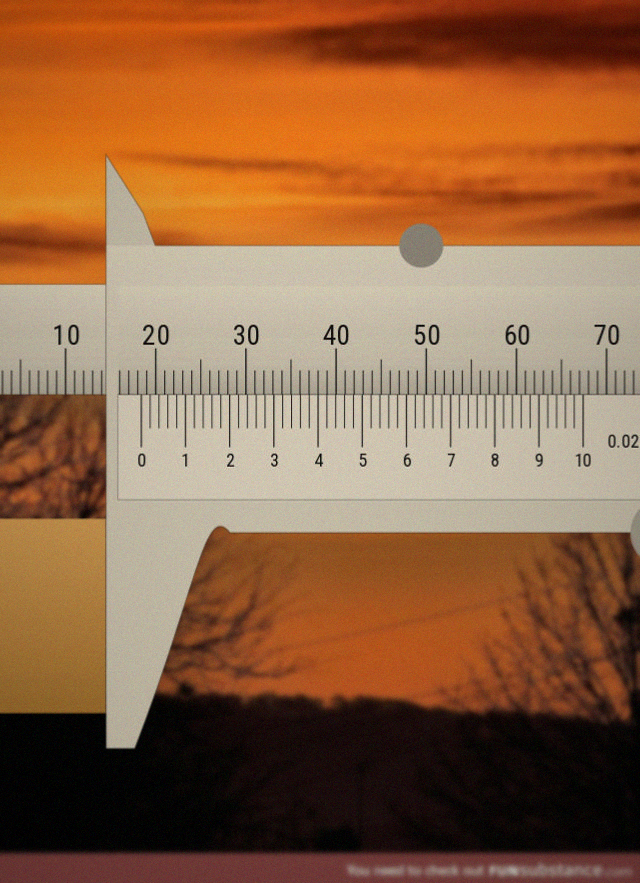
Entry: **18.4** mm
